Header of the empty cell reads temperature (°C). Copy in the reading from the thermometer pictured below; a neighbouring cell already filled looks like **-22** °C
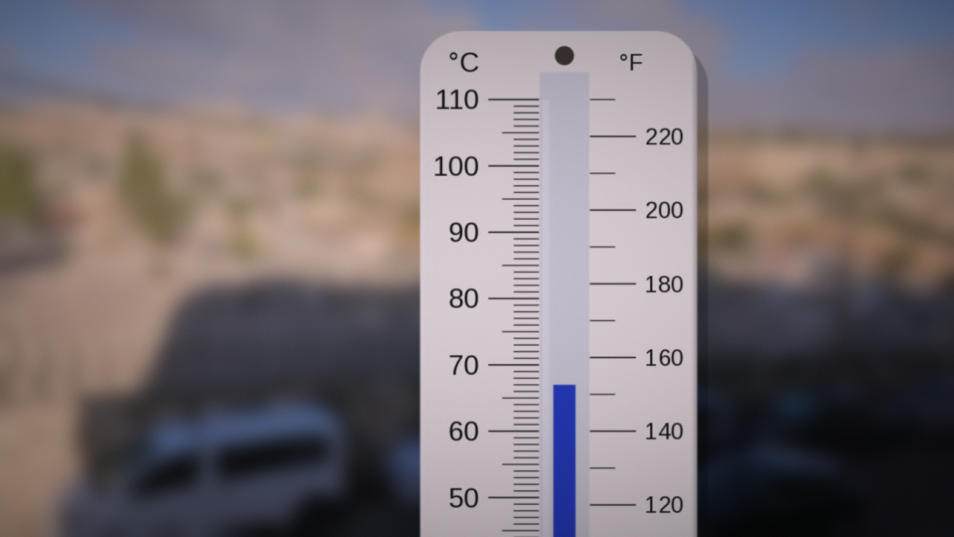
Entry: **67** °C
